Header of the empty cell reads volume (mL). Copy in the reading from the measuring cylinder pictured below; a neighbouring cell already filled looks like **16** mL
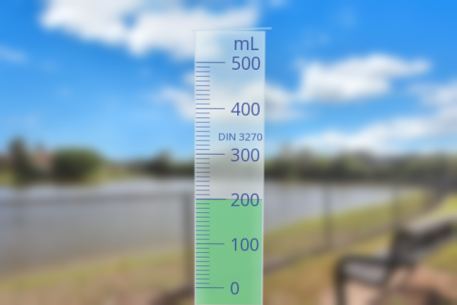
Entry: **200** mL
